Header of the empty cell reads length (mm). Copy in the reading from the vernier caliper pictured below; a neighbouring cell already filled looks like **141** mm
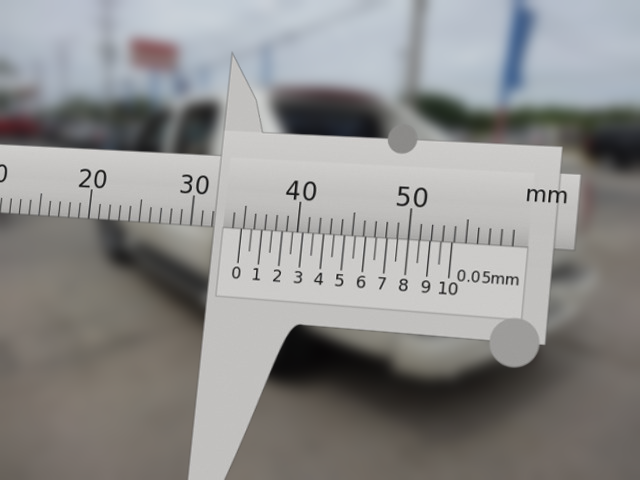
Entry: **34.8** mm
